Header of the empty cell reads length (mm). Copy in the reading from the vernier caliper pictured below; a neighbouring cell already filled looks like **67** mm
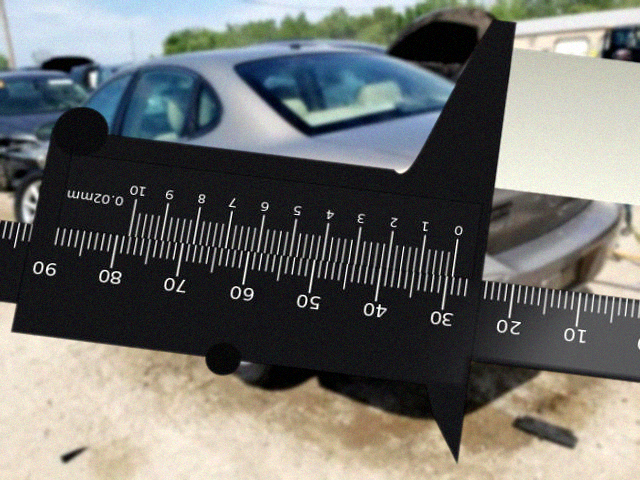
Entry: **29.2** mm
